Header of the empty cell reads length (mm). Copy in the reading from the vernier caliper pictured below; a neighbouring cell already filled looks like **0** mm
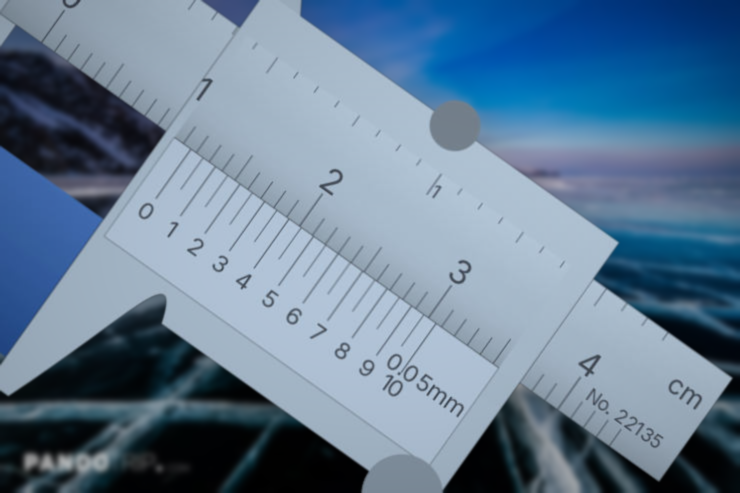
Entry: **11.6** mm
